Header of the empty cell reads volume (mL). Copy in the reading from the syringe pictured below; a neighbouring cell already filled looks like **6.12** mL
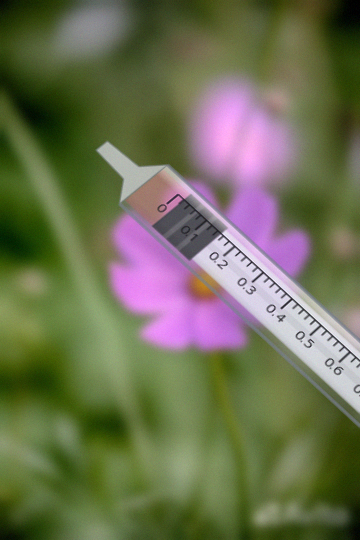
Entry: **0.02** mL
